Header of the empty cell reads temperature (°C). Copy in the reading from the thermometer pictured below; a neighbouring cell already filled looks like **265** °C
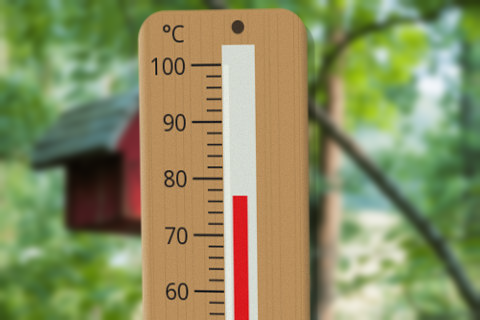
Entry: **77** °C
